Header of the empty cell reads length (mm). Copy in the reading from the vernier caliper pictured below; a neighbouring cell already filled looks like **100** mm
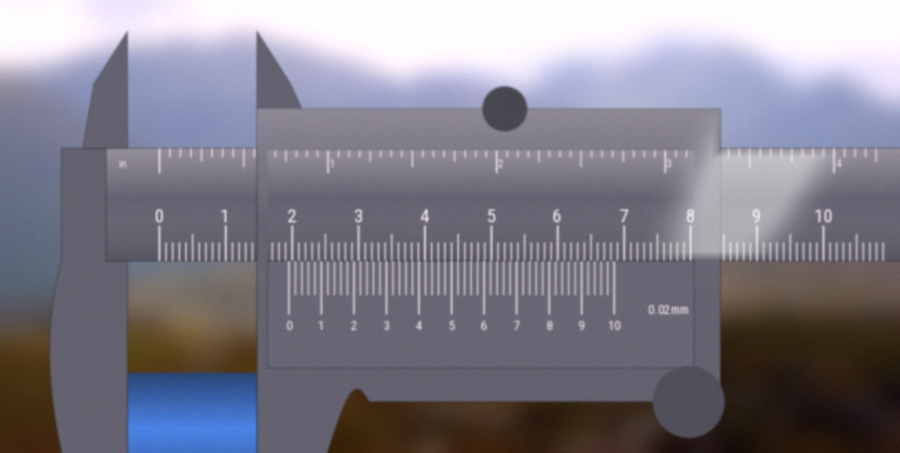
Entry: **19.5** mm
